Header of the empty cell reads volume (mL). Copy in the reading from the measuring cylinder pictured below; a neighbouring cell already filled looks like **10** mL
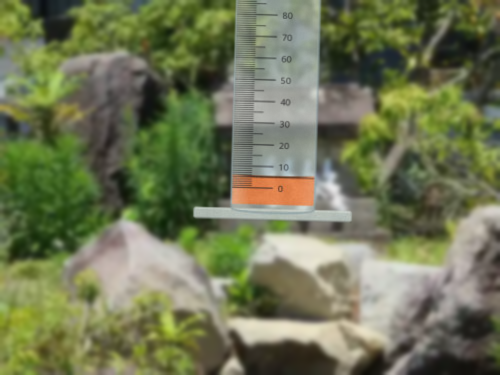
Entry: **5** mL
